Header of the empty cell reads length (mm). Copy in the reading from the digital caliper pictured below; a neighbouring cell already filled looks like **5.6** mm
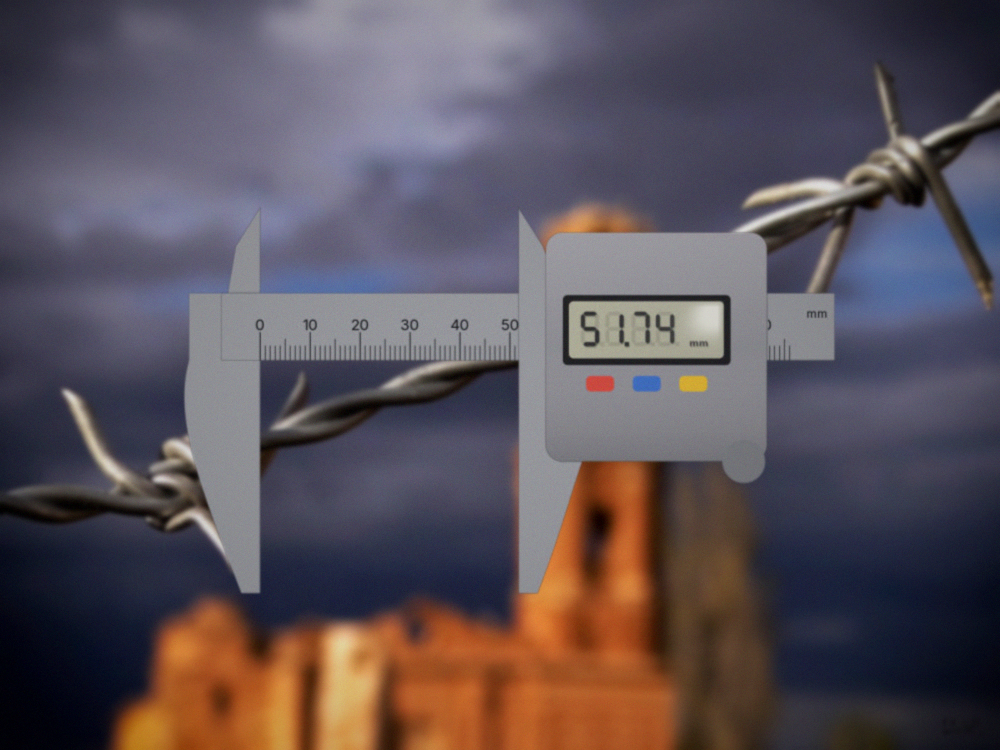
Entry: **51.74** mm
